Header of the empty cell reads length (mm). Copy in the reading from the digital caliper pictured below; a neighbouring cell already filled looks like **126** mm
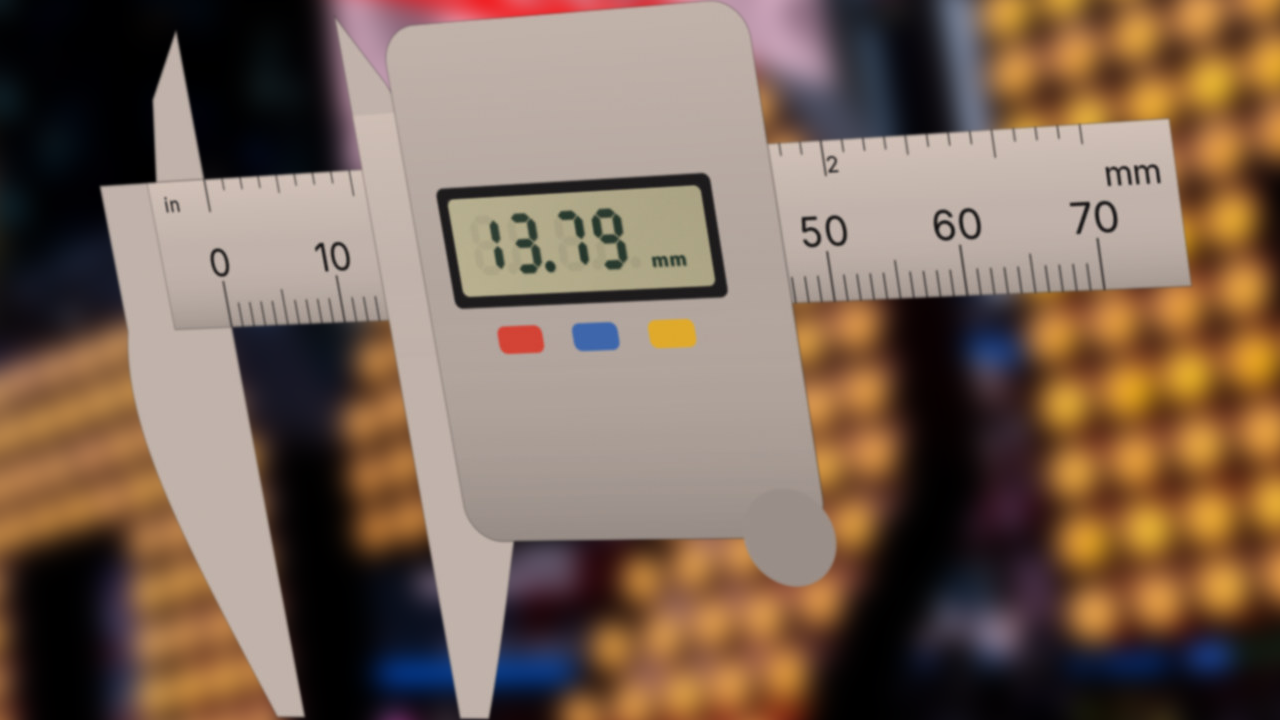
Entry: **13.79** mm
